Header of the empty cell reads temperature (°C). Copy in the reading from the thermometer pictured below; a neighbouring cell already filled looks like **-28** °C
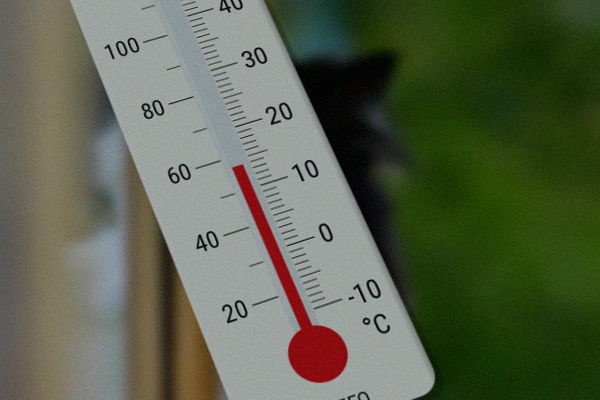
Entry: **14** °C
